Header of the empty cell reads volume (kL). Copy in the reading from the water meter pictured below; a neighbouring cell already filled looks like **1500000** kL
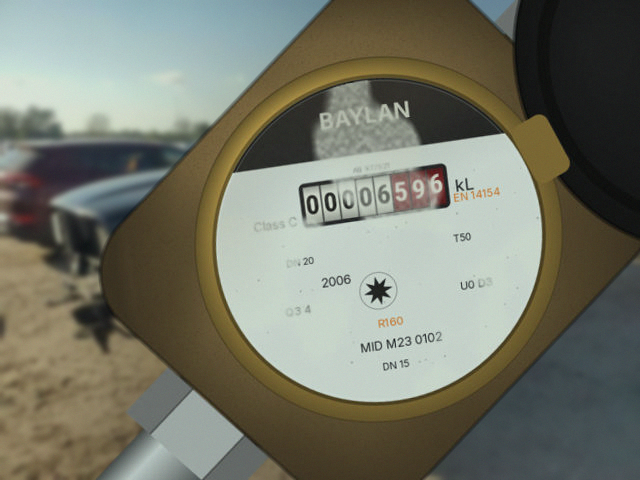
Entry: **6.596** kL
